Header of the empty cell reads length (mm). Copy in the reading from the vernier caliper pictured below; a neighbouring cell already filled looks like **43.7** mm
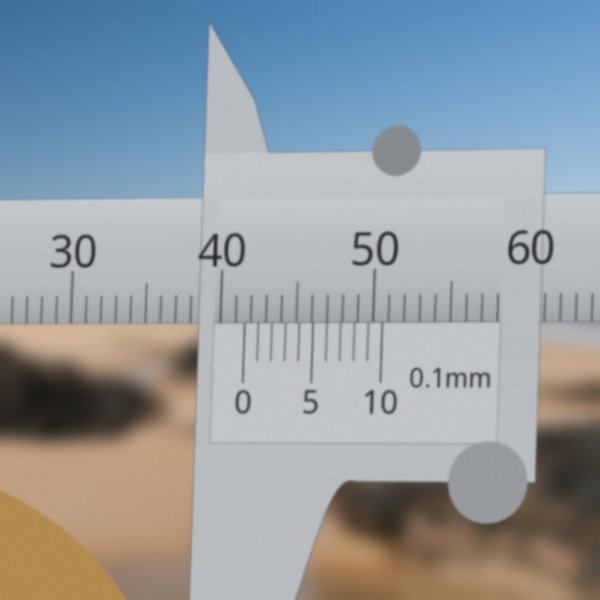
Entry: **41.6** mm
